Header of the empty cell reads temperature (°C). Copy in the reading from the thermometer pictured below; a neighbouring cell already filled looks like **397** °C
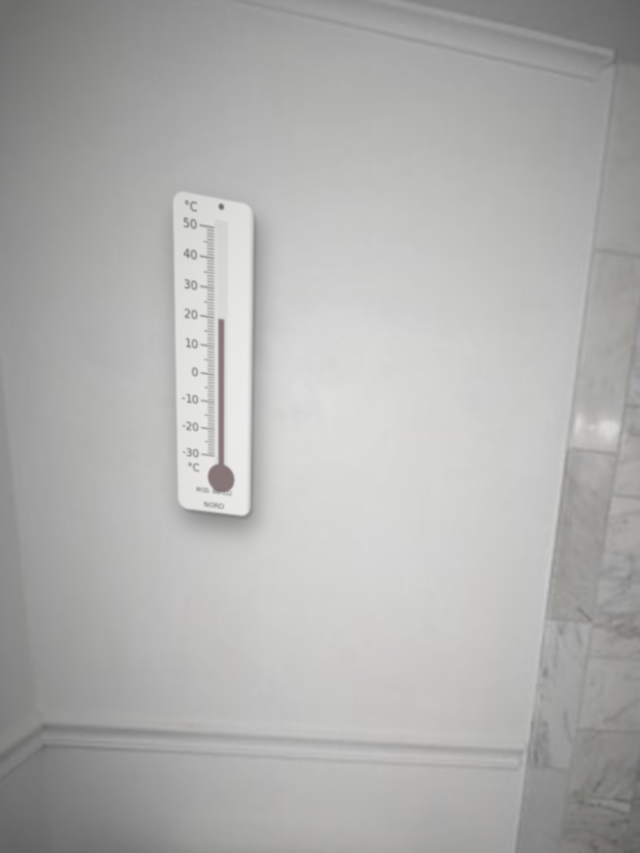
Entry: **20** °C
